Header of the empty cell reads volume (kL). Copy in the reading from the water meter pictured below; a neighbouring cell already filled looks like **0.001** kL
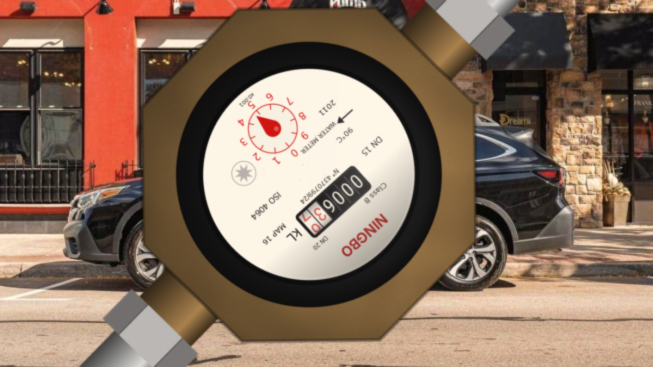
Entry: **6.364** kL
